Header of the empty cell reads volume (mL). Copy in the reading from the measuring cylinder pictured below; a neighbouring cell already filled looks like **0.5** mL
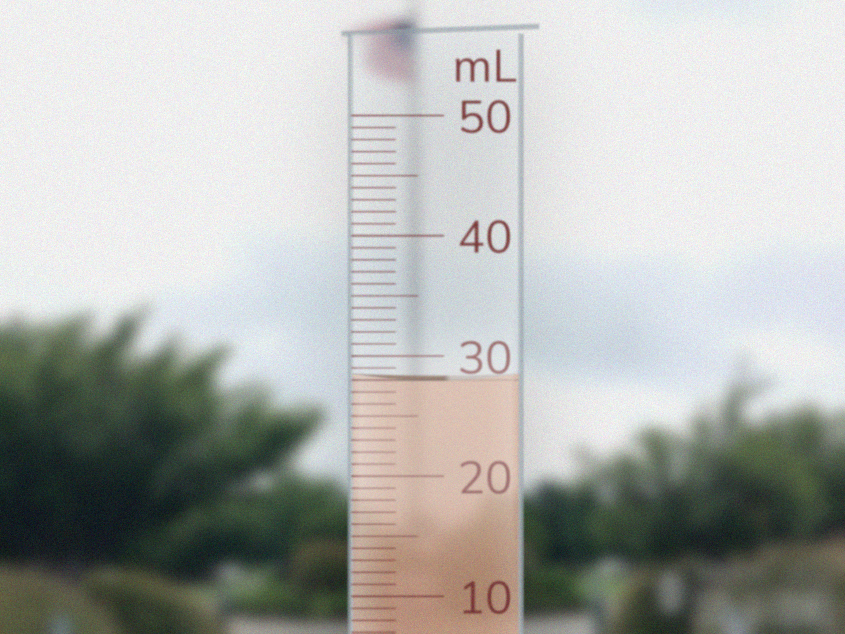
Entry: **28** mL
